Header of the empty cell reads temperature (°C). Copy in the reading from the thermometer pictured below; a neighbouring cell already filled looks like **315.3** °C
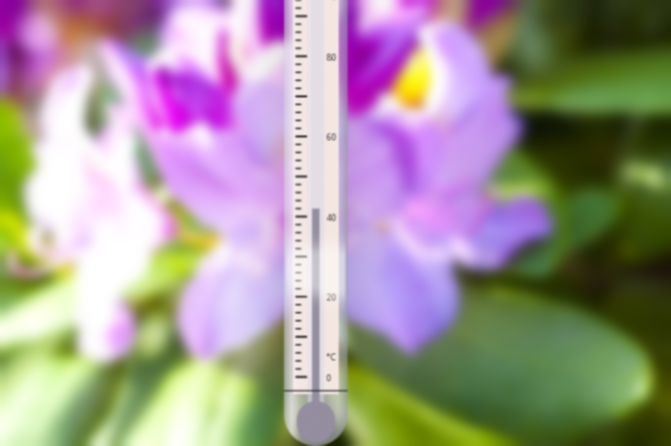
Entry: **42** °C
